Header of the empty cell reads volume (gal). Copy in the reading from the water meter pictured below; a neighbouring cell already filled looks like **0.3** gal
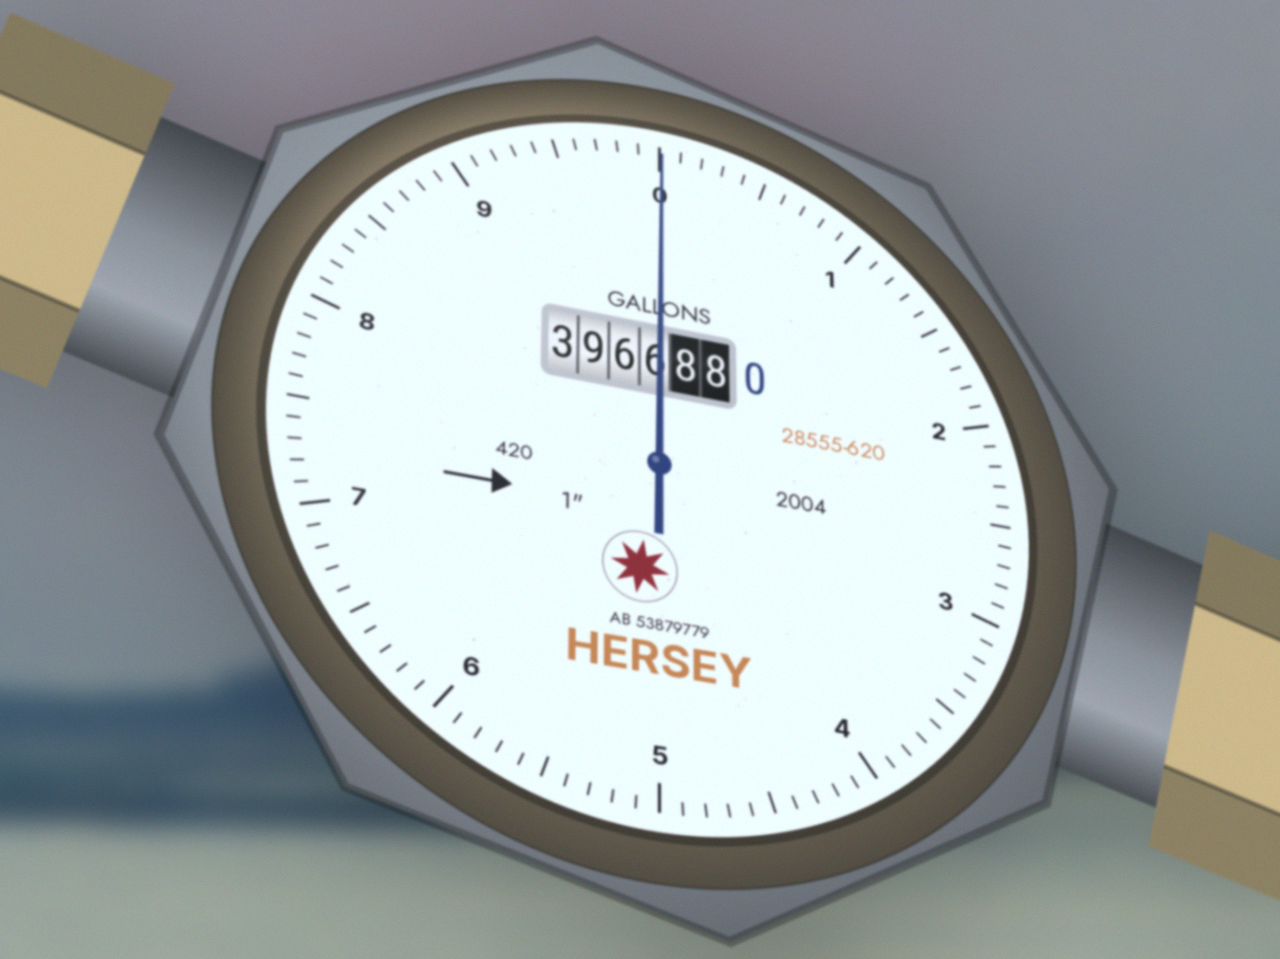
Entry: **3966880.0** gal
